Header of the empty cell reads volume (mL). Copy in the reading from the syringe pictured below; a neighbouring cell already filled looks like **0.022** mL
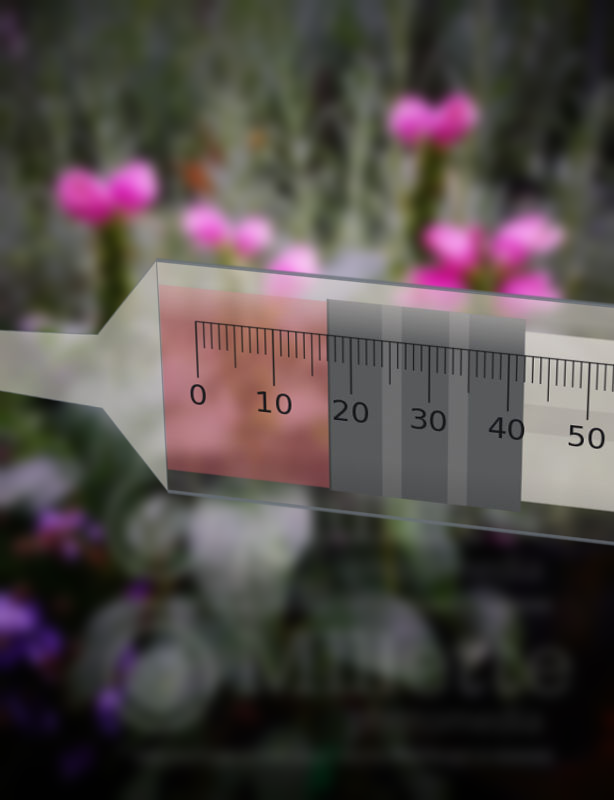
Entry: **17** mL
